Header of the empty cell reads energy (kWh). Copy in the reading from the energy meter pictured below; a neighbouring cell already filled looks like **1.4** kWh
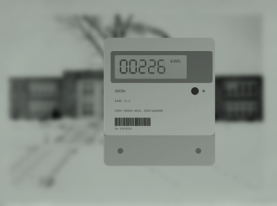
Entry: **226** kWh
